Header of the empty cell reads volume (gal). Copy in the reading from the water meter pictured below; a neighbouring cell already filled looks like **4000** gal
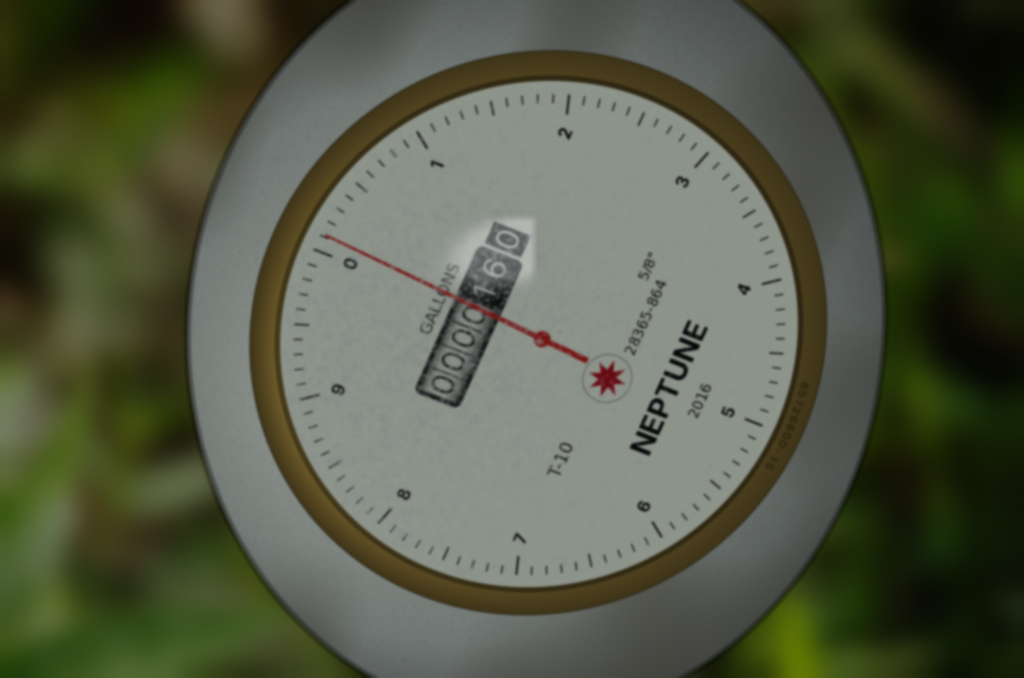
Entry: **160.1** gal
